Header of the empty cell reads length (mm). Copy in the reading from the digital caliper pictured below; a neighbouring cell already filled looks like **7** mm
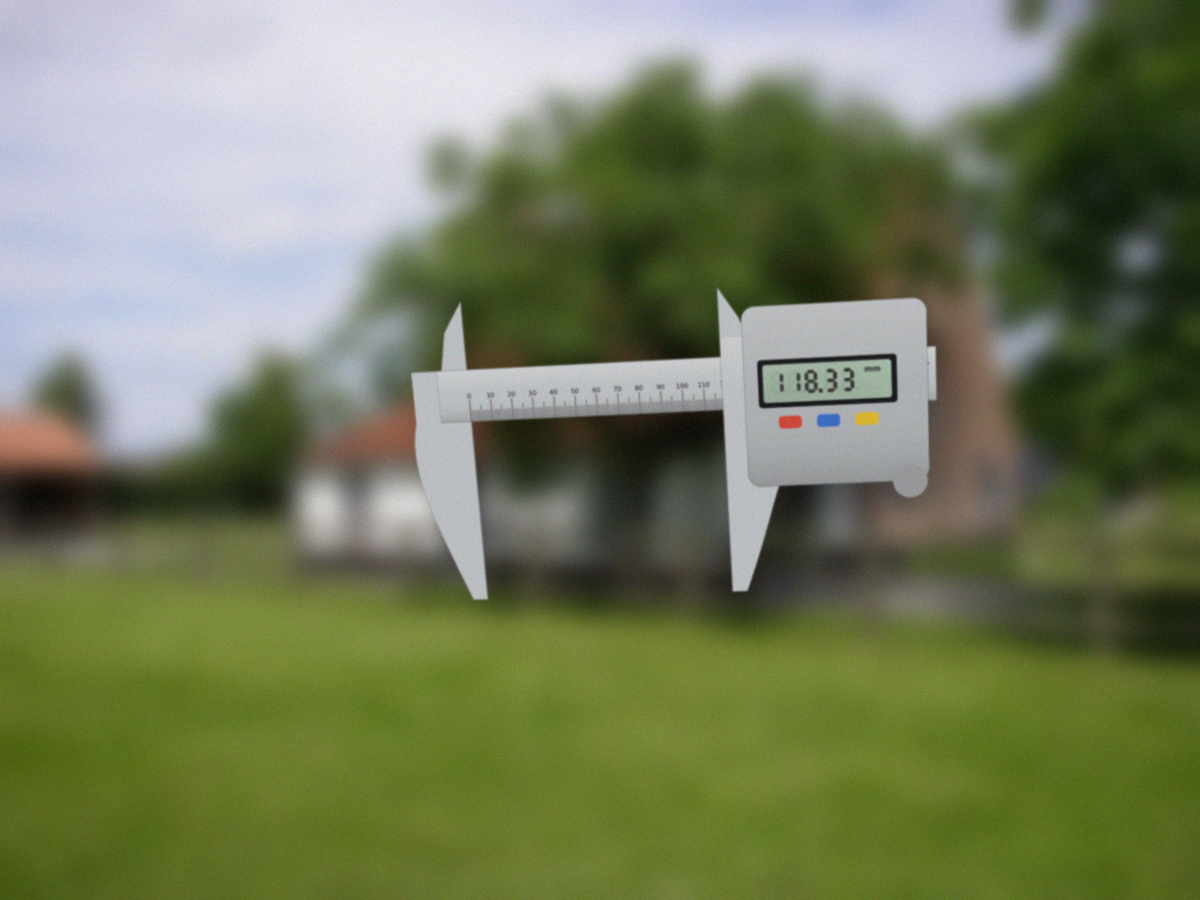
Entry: **118.33** mm
